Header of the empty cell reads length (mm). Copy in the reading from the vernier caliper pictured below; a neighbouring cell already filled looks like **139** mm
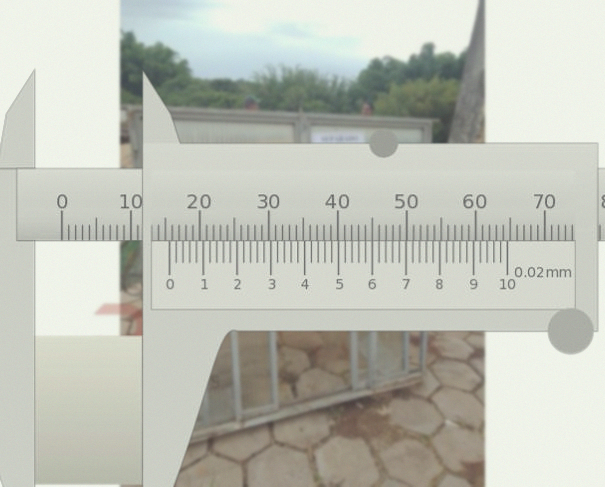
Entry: **15.6** mm
